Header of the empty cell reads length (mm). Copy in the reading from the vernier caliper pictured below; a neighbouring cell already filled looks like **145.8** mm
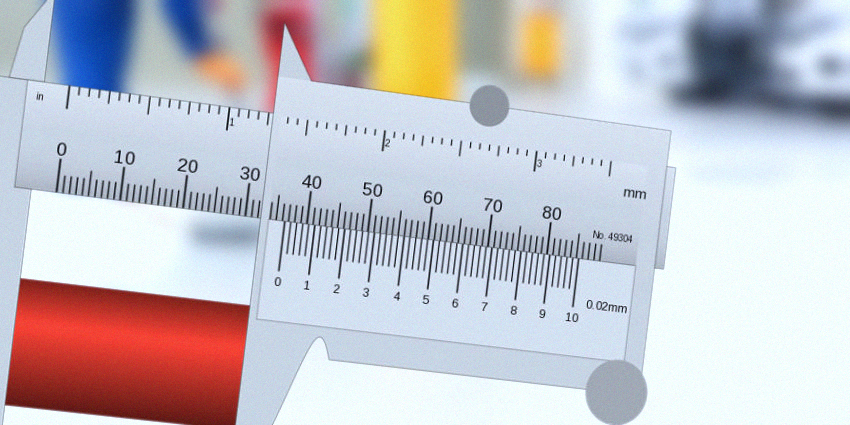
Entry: **36.4** mm
